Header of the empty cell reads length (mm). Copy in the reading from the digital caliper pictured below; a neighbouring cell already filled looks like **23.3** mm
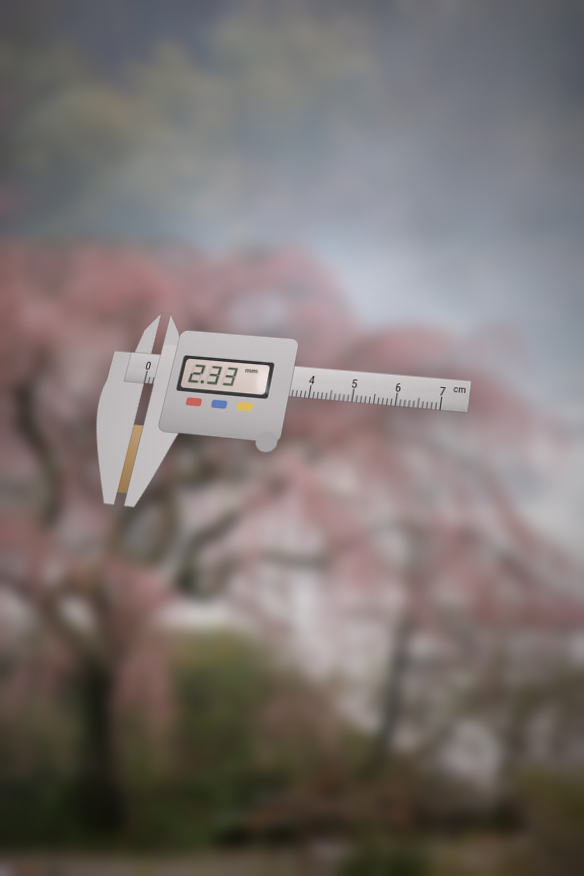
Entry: **2.33** mm
